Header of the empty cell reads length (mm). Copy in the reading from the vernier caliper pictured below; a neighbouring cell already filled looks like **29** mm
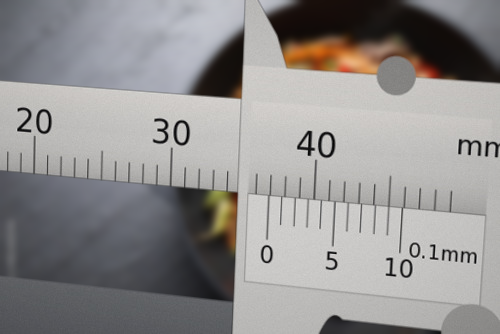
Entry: **36.9** mm
